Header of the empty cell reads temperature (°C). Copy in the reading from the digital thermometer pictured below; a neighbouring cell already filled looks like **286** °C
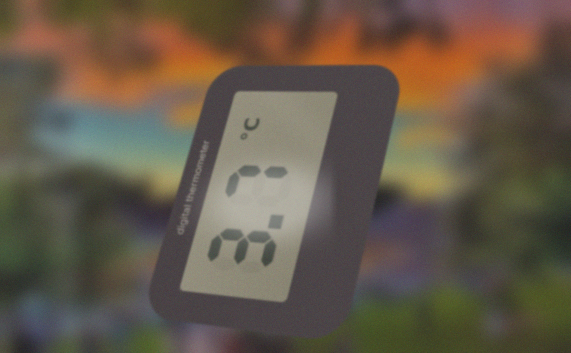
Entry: **3.7** °C
